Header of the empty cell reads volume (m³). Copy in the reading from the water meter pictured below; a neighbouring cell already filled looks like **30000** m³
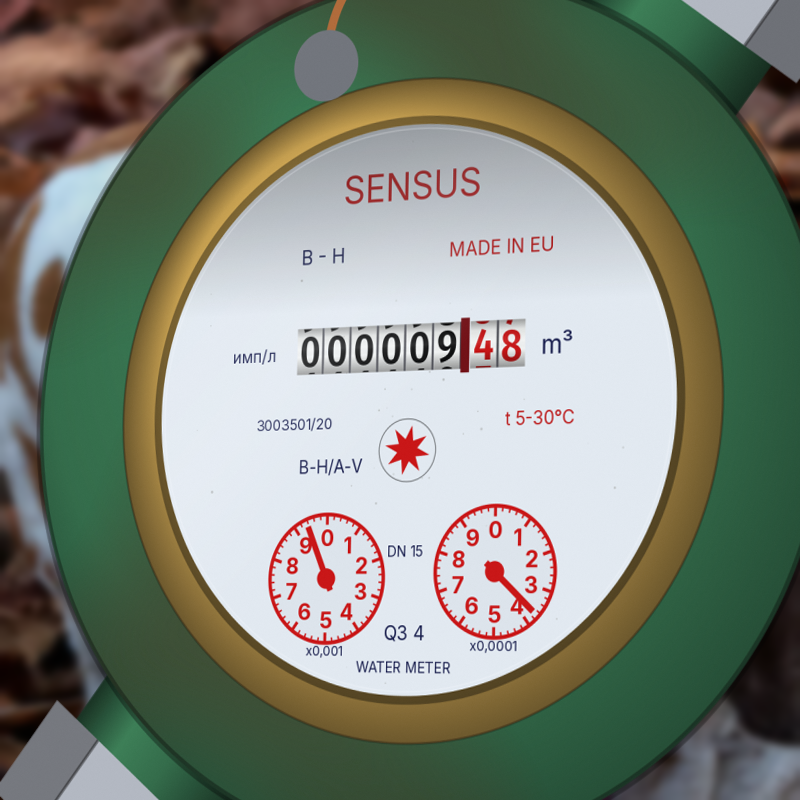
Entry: **9.4793** m³
